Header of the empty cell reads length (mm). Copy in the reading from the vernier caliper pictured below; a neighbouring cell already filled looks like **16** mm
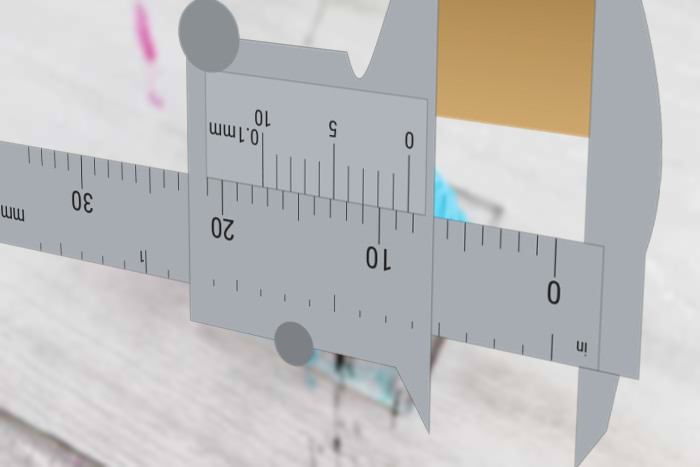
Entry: **8.3** mm
